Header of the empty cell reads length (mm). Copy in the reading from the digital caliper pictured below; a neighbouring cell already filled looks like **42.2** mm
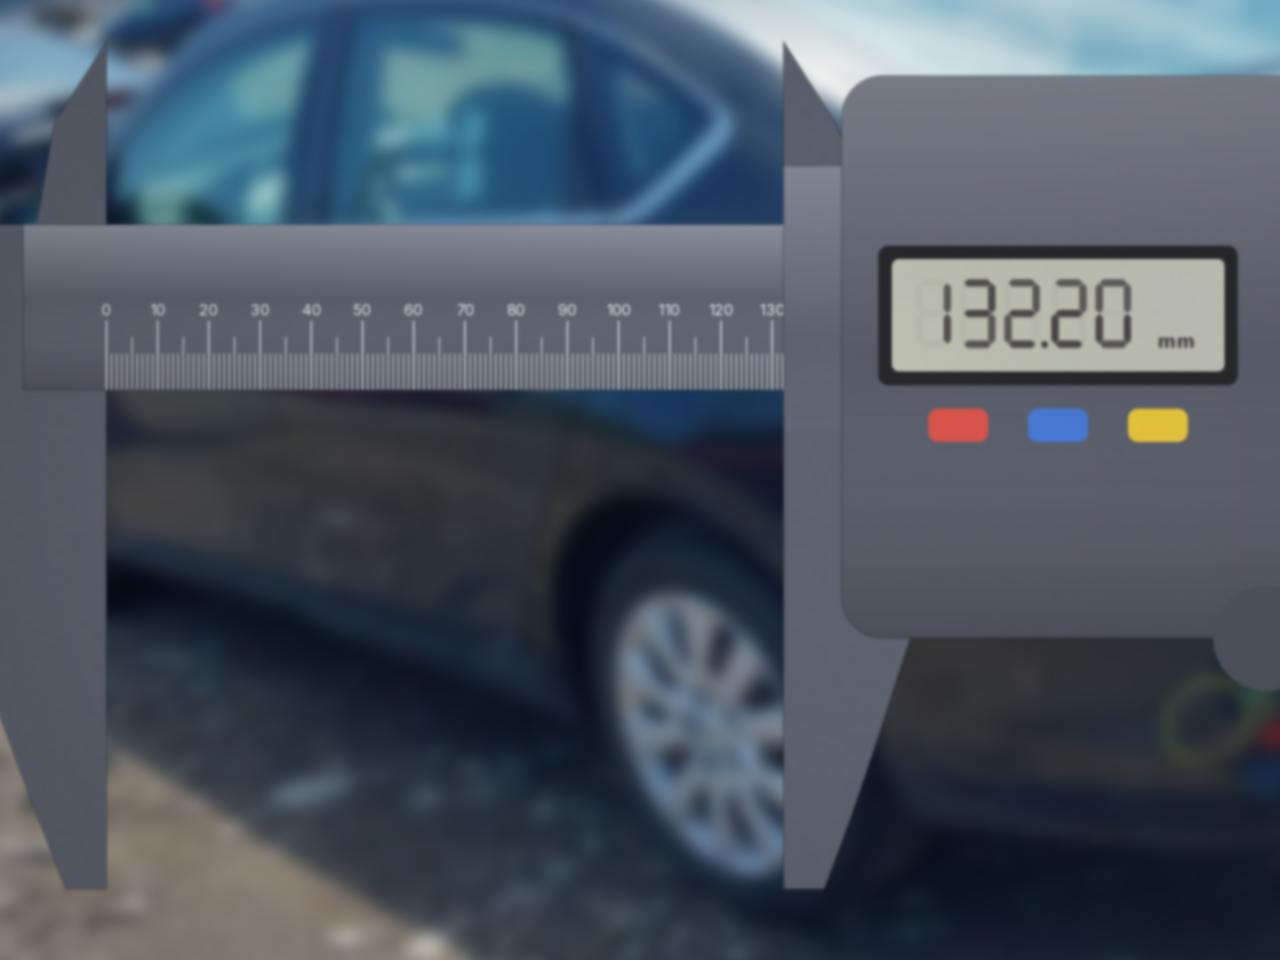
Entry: **132.20** mm
